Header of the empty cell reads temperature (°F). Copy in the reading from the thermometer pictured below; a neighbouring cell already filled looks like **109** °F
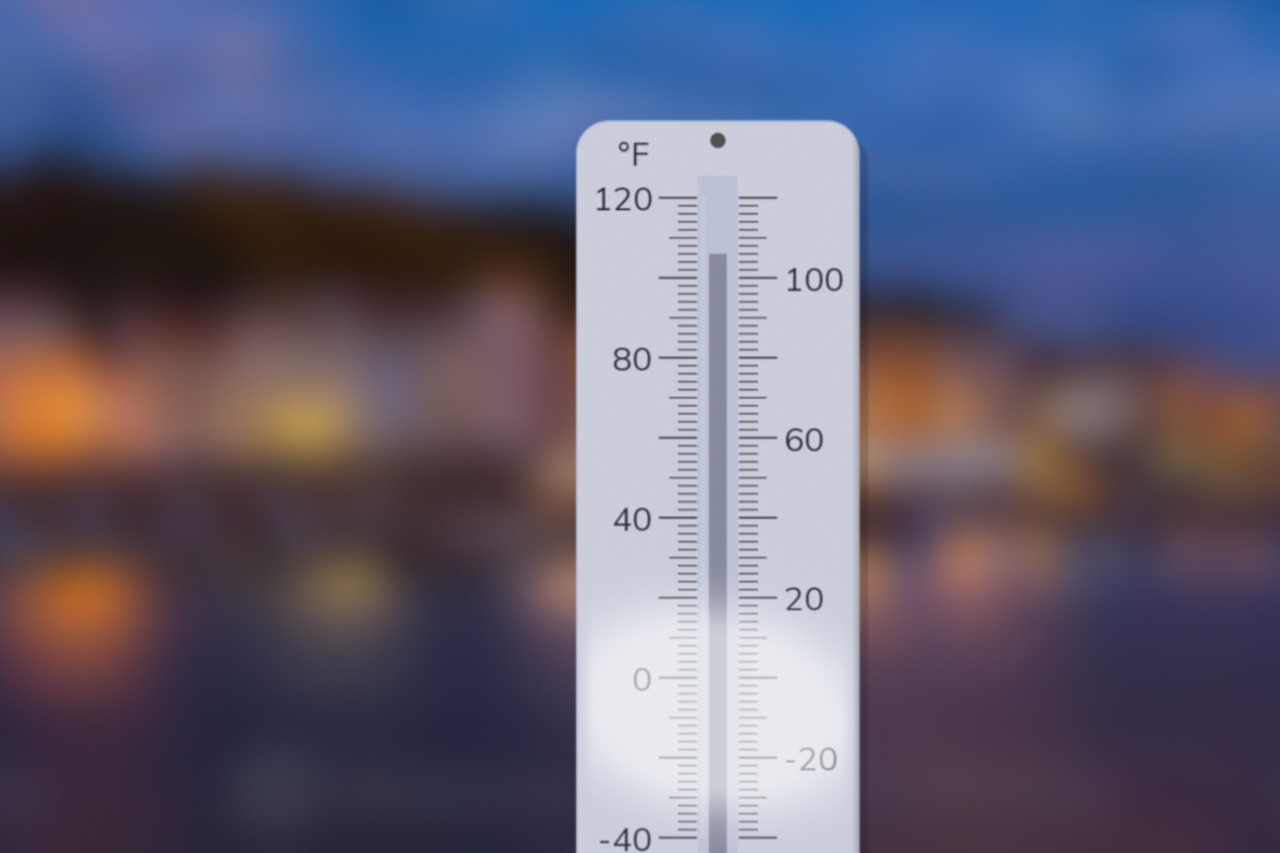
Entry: **106** °F
